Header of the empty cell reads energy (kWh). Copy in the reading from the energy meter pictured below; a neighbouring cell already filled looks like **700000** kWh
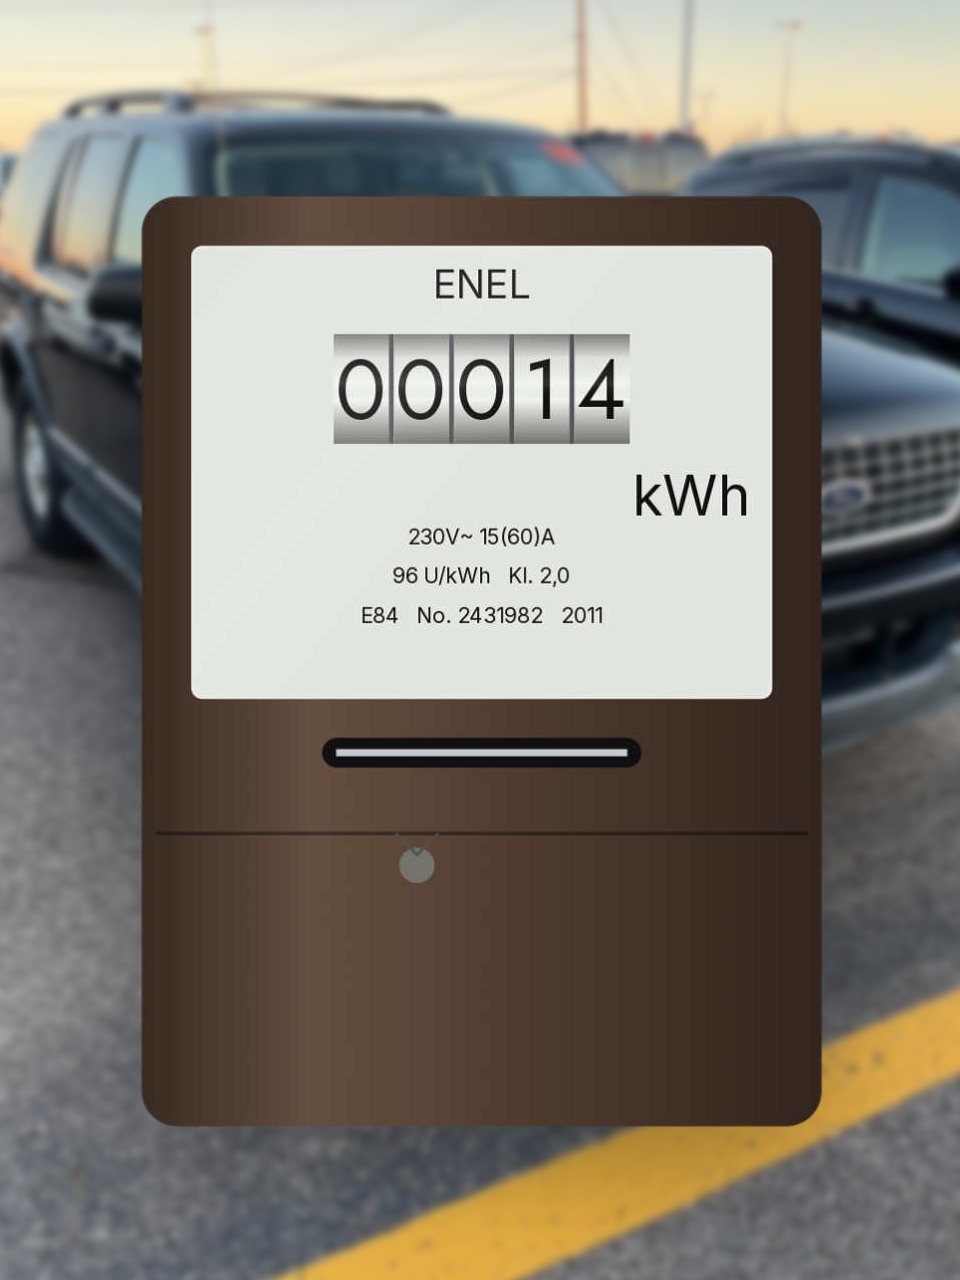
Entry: **14** kWh
